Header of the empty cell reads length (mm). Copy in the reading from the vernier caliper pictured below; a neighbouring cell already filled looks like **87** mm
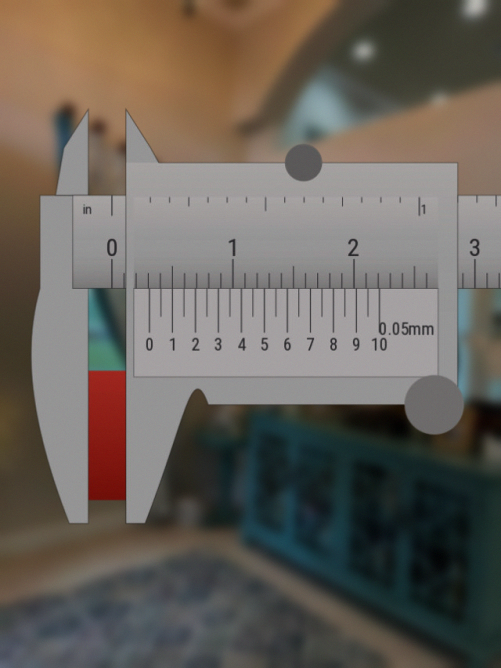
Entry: **3.1** mm
